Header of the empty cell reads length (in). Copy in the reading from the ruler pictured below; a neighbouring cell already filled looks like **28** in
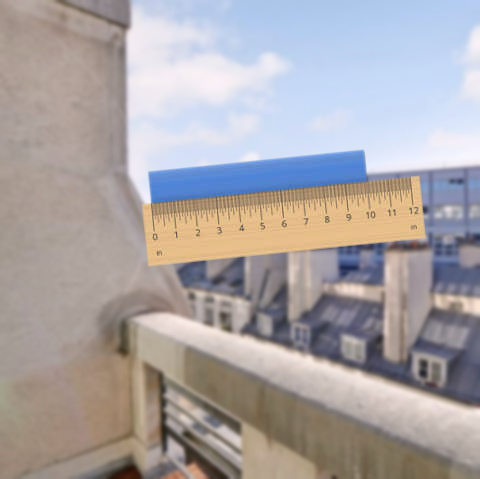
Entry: **10** in
